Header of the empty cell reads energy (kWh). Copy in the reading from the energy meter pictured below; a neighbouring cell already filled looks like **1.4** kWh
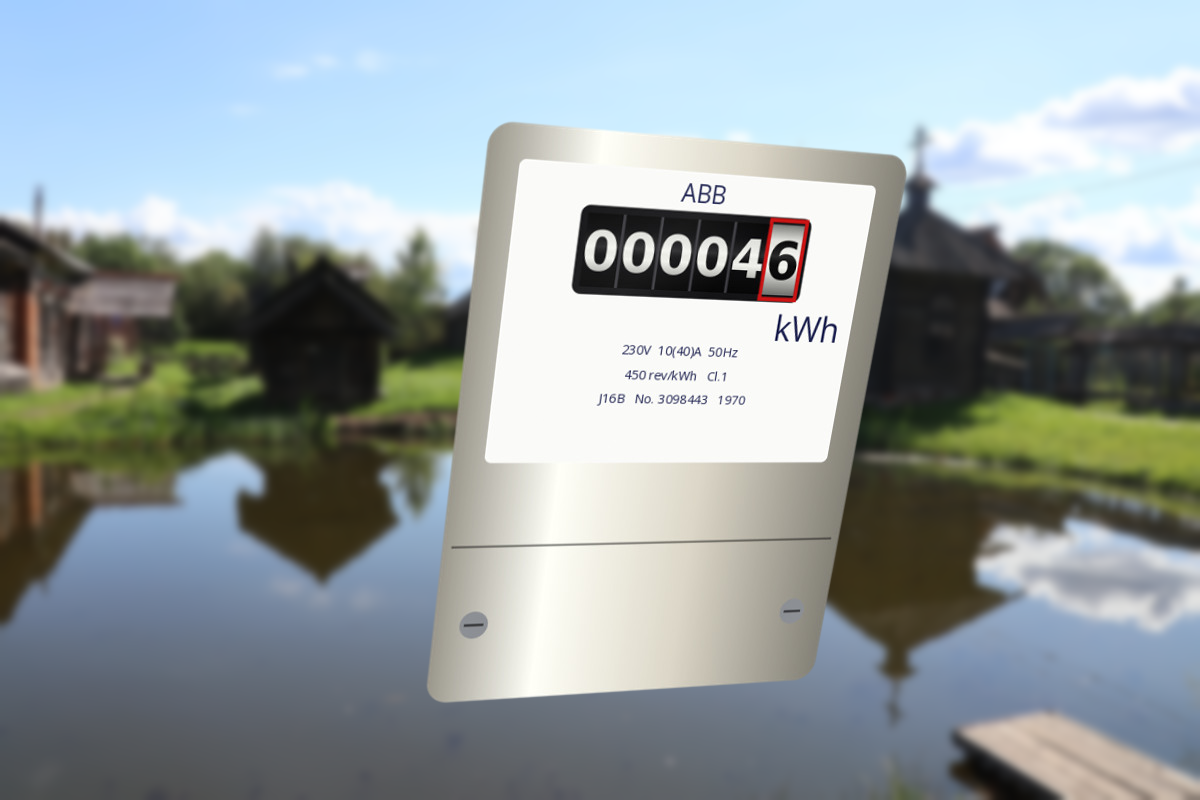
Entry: **4.6** kWh
